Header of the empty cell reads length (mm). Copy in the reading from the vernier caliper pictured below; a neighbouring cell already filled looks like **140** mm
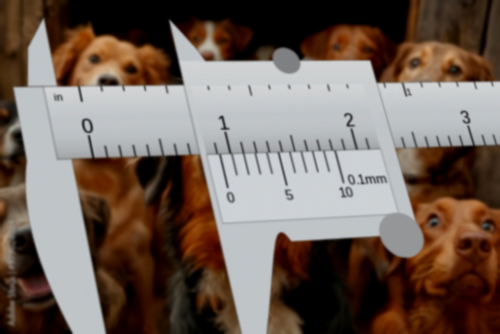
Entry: **9.2** mm
